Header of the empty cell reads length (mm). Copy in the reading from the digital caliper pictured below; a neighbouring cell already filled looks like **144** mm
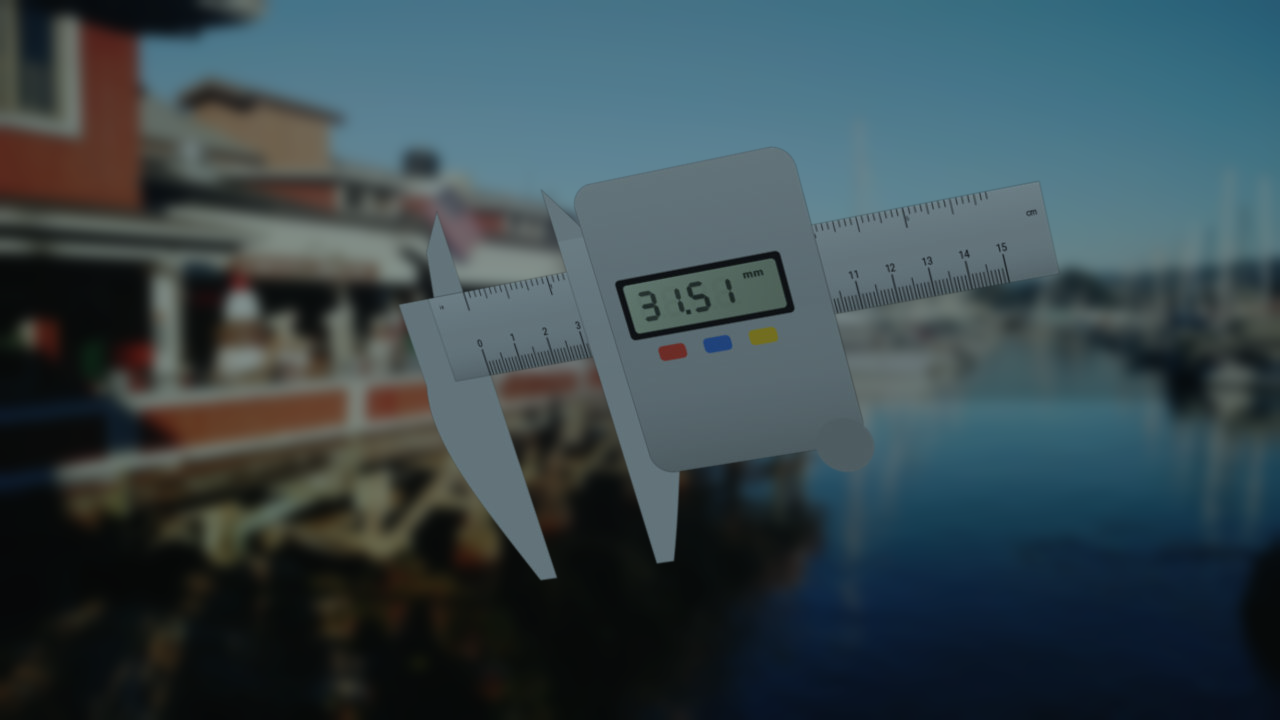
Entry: **31.51** mm
